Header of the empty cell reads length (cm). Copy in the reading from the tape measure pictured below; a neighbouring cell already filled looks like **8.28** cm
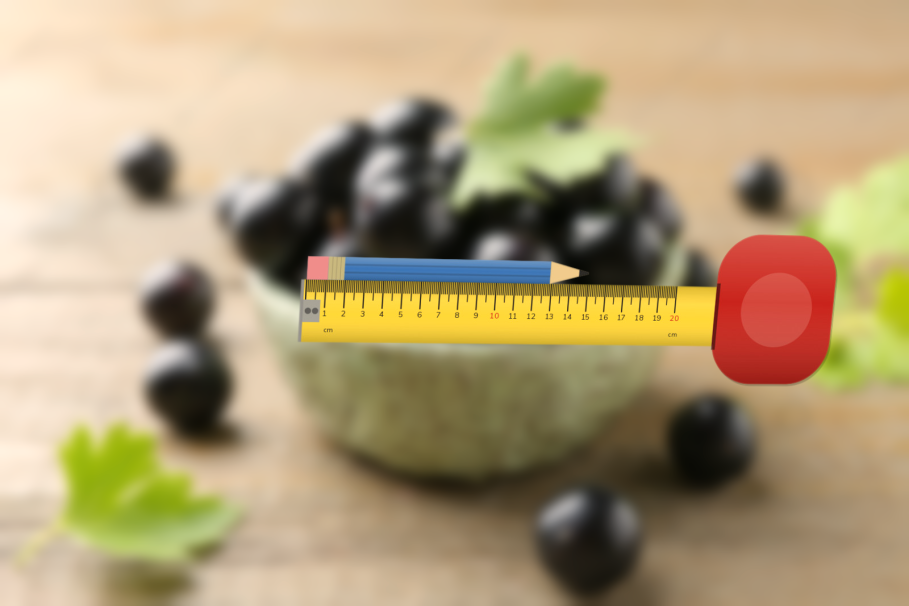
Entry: **15** cm
